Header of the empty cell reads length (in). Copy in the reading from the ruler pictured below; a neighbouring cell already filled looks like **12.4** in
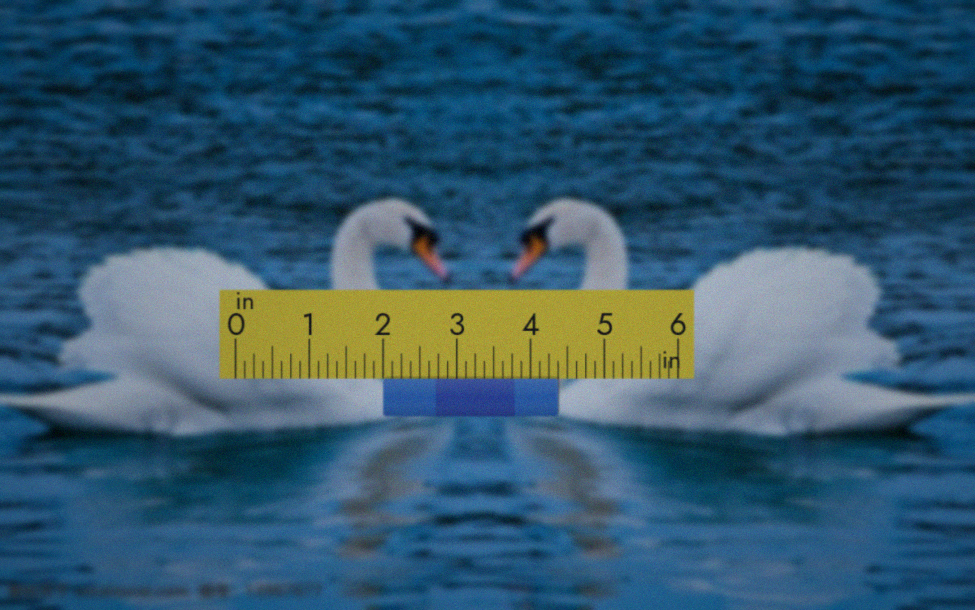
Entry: **2.375** in
